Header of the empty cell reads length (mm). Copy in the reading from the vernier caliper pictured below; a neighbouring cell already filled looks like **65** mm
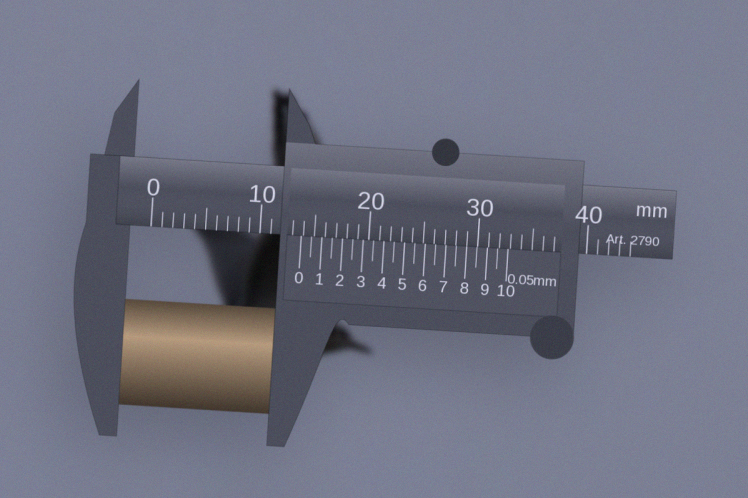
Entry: **13.8** mm
